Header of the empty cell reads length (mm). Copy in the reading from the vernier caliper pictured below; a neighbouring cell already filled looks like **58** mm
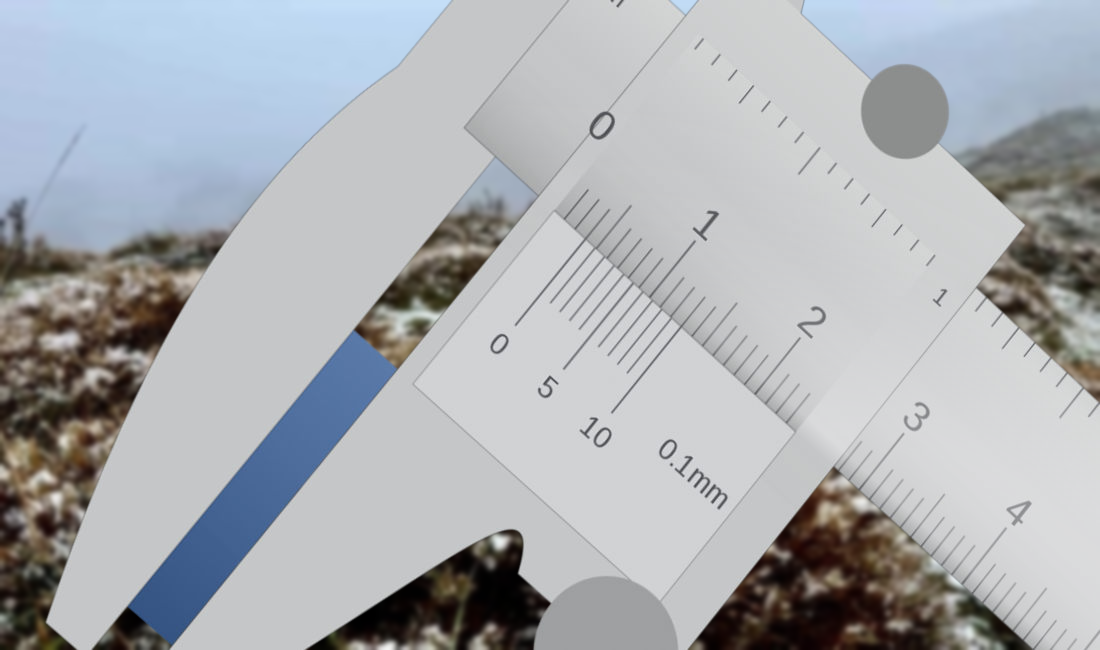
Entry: **4.0** mm
